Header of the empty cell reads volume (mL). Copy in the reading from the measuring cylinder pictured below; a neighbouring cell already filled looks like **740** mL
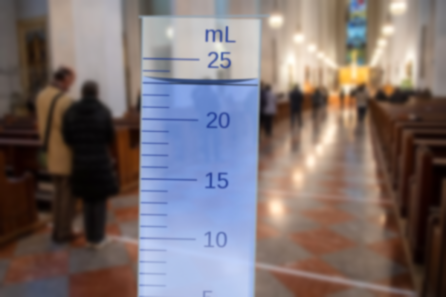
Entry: **23** mL
